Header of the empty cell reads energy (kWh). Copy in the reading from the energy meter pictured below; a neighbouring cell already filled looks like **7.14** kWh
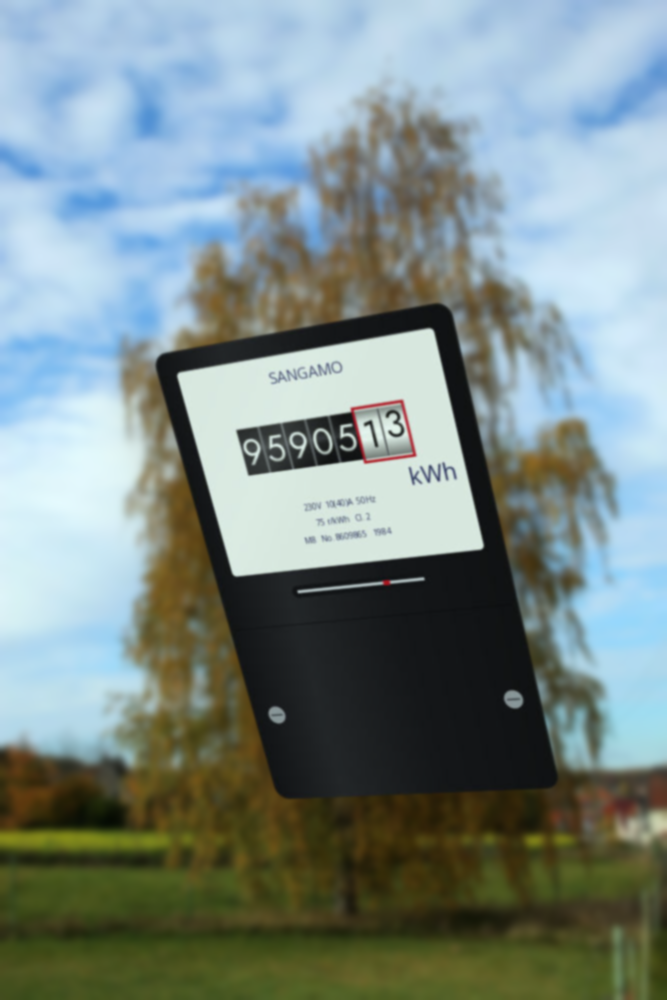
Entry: **95905.13** kWh
